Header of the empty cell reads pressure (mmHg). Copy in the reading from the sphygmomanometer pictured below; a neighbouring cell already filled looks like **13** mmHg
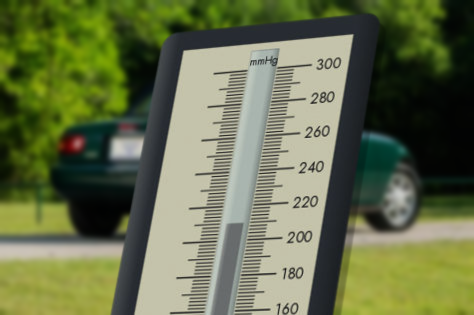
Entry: **210** mmHg
